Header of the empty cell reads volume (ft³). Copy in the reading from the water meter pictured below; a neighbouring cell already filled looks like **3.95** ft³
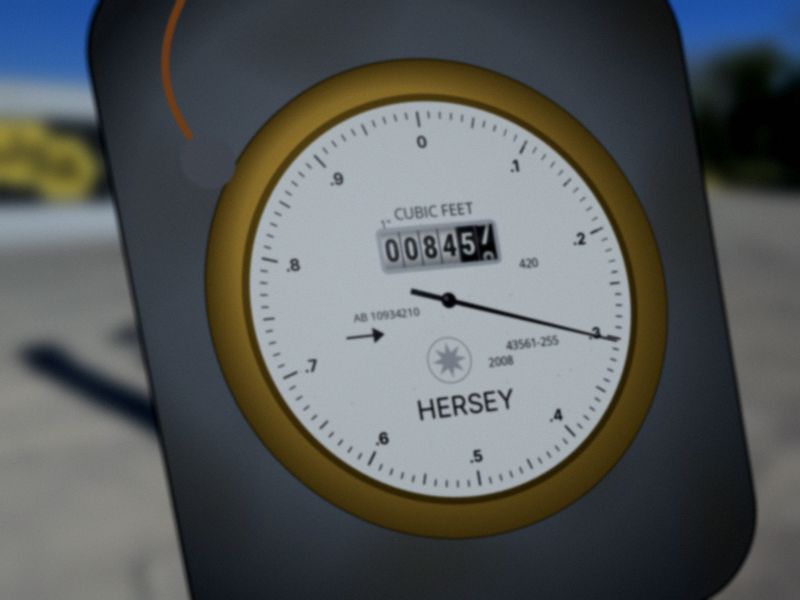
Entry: **8457.30** ft³
